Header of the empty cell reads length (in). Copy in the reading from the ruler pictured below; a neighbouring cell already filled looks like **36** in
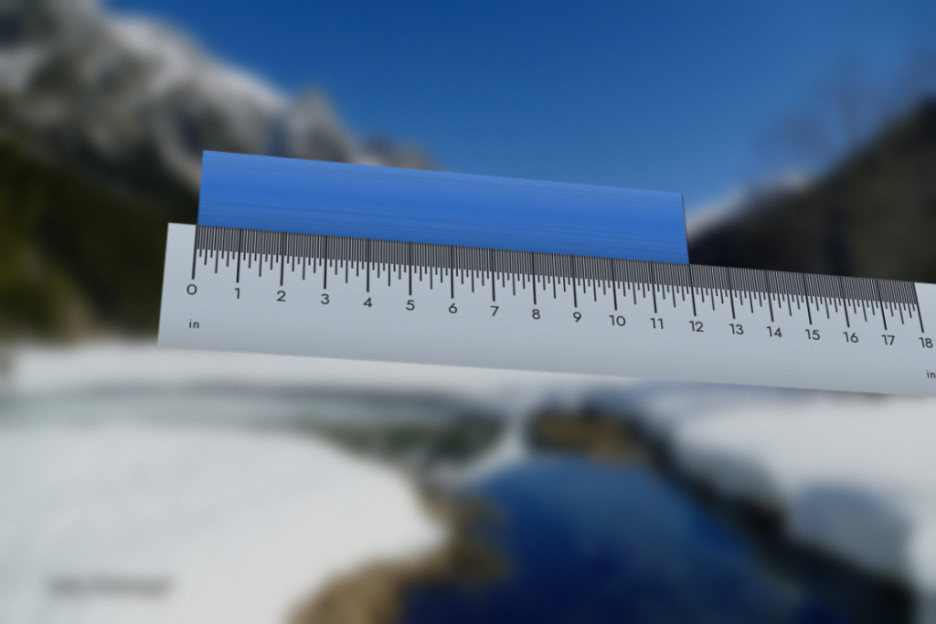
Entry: **12** in
